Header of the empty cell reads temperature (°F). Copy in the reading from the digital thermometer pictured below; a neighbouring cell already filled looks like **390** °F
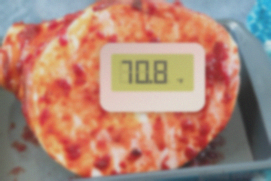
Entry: **70.8** °F
